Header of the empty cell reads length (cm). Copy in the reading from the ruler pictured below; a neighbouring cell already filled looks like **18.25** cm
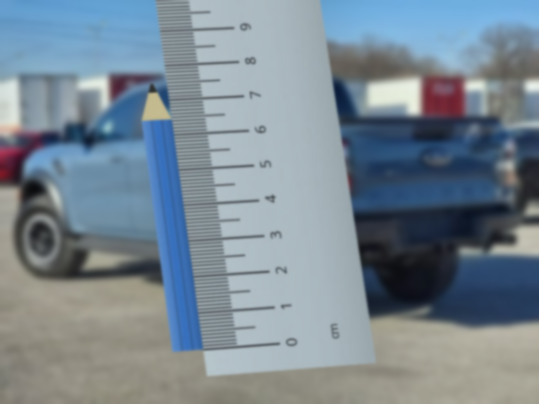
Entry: **7.5** cm
